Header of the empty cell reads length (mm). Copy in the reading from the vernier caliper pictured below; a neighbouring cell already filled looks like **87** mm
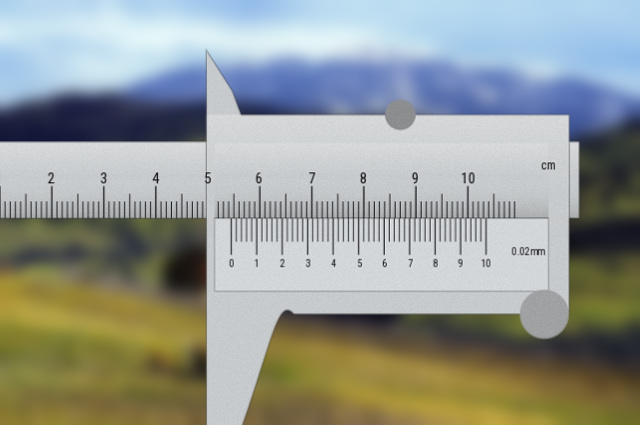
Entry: **54.5** mm
